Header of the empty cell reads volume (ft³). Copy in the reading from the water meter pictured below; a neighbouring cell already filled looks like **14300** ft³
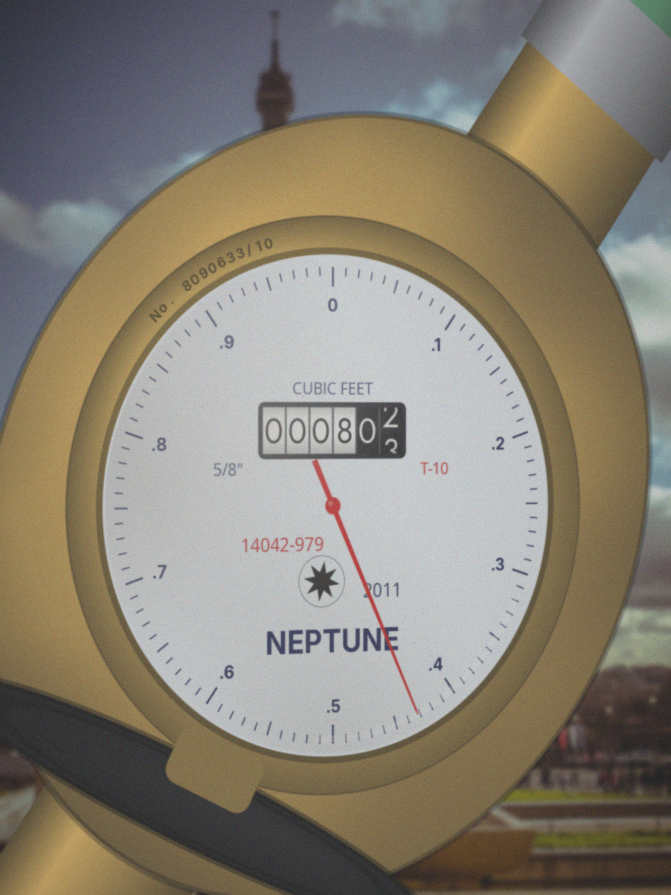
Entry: **802.43** ft³
